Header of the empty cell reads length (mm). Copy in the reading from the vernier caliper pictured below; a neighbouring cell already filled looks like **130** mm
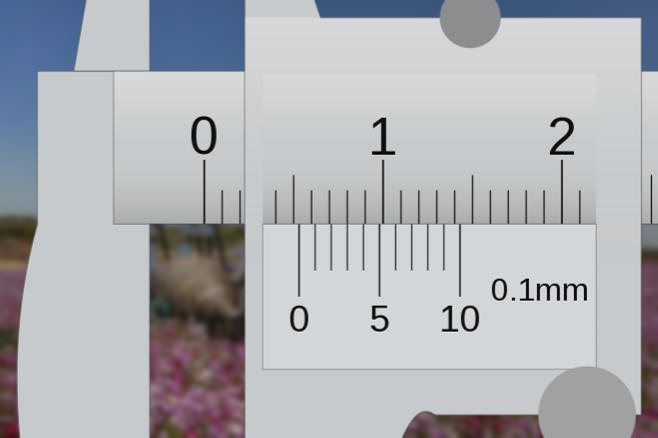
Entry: **5.3** mm
